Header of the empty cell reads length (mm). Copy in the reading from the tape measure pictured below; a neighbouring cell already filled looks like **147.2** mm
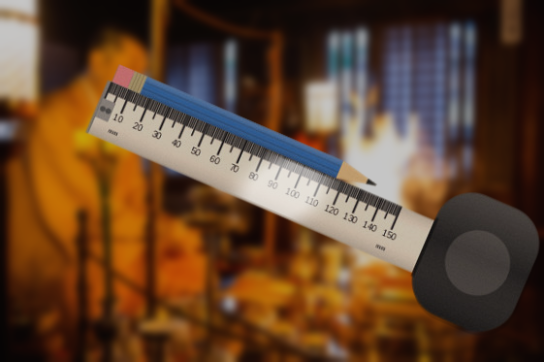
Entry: **135** mm
